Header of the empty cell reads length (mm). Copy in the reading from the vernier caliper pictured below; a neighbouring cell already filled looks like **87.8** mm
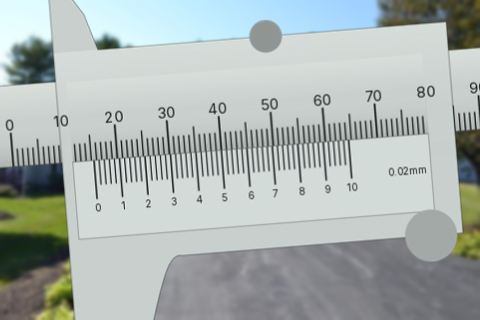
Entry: **15.5** mm
